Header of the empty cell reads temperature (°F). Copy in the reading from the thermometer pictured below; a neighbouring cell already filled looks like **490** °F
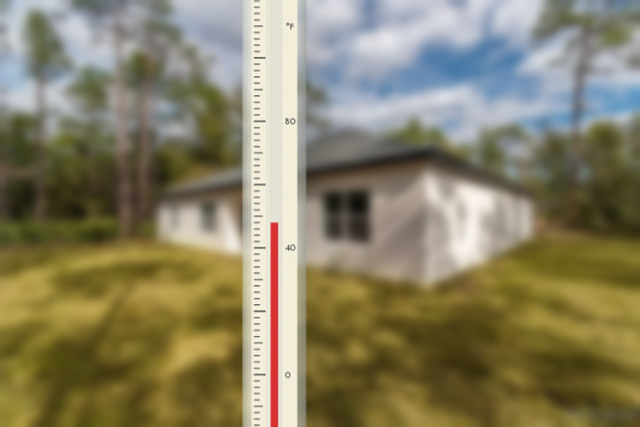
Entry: **48** °F
